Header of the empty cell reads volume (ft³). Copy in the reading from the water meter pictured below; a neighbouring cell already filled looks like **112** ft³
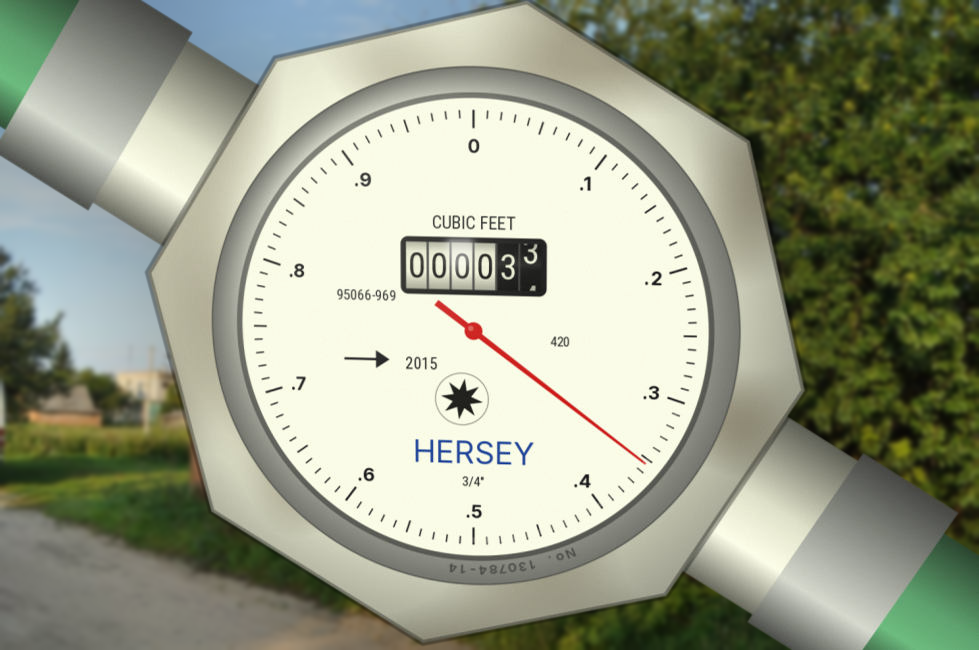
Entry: **33.35** ft³
